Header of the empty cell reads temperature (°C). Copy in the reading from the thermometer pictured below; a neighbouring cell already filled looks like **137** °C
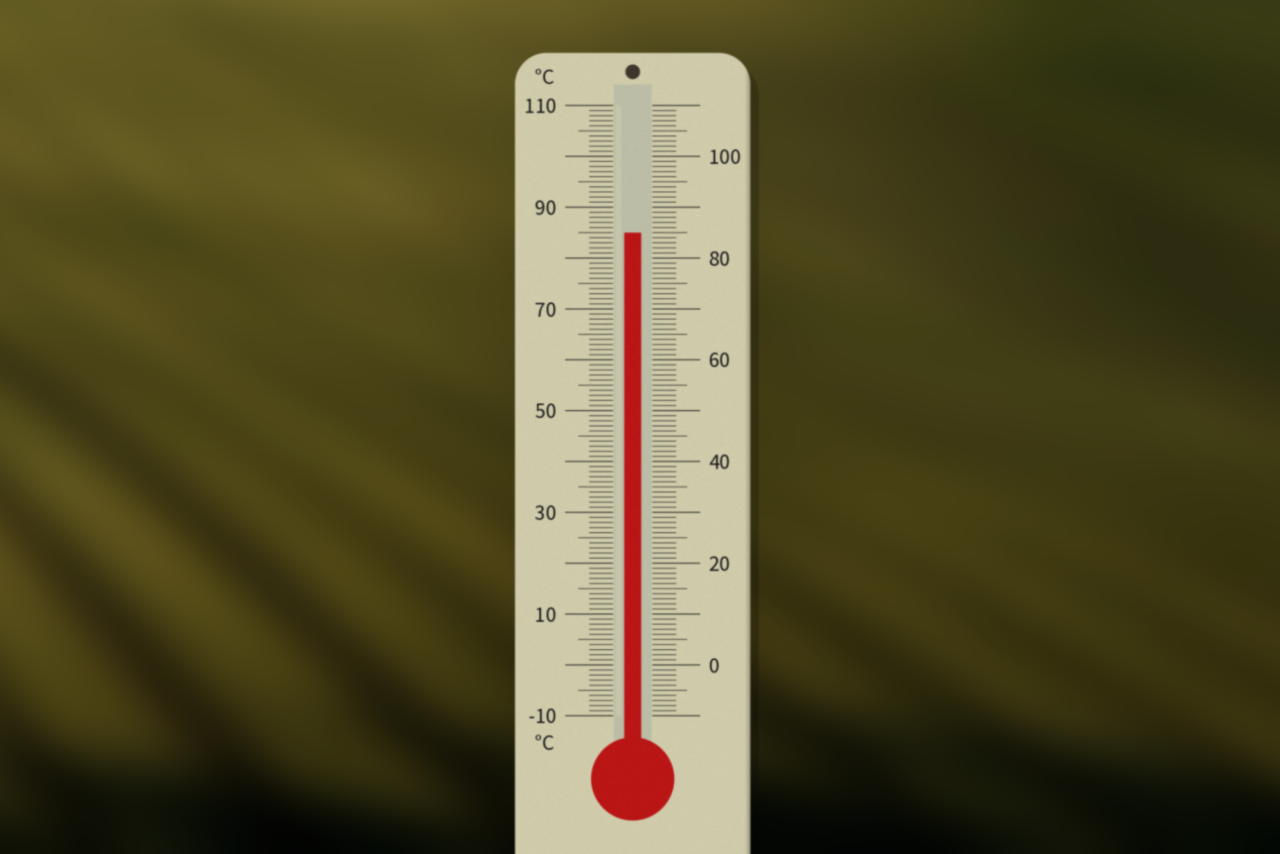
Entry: **85** °C
